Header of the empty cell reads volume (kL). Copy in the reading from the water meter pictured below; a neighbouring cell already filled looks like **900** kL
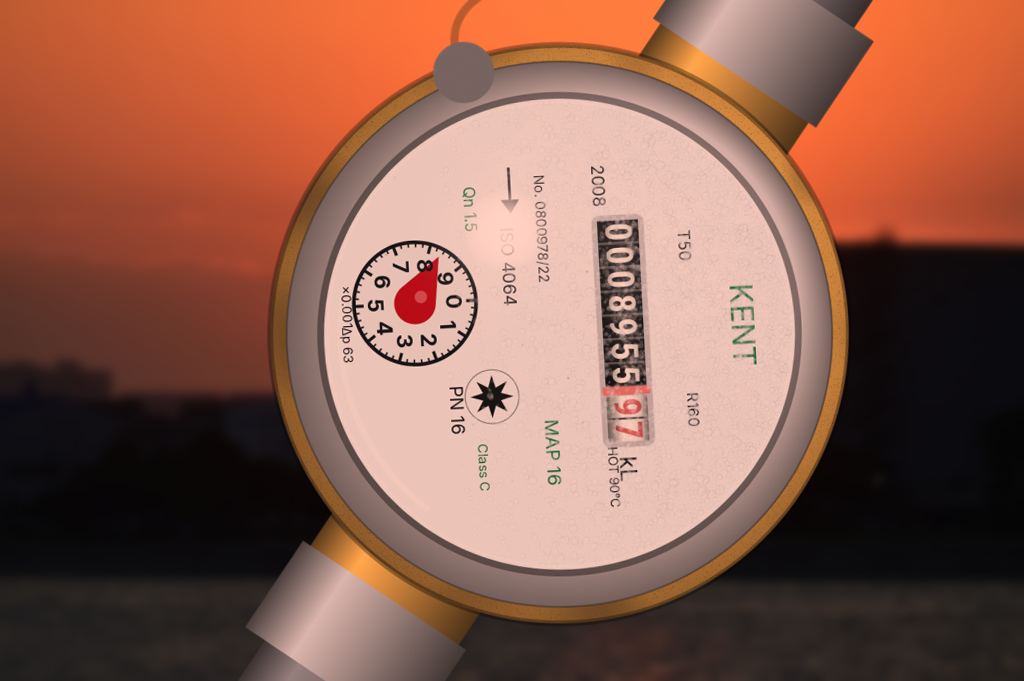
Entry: **8955.978** kL
